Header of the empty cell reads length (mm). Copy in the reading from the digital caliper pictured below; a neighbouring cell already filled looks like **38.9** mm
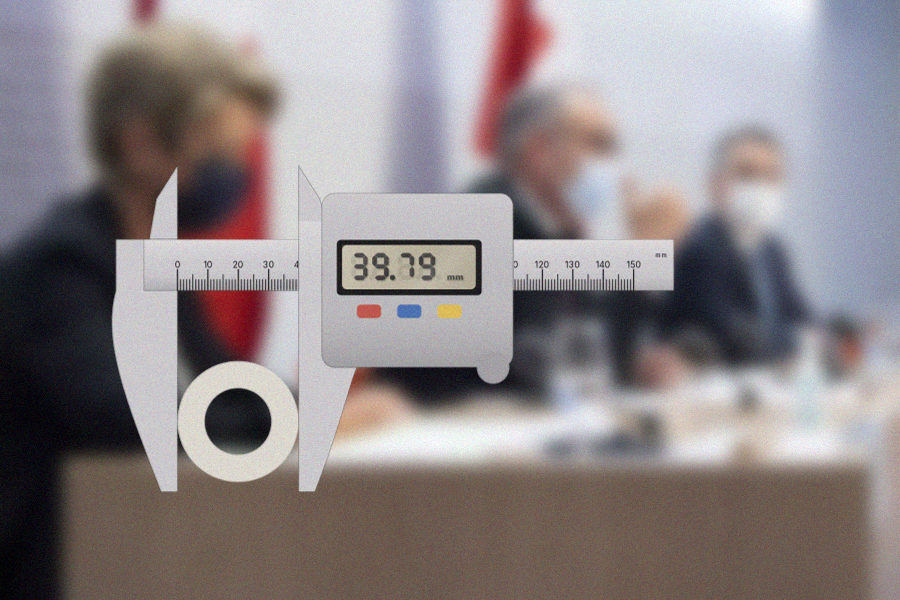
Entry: **39.79** mm
